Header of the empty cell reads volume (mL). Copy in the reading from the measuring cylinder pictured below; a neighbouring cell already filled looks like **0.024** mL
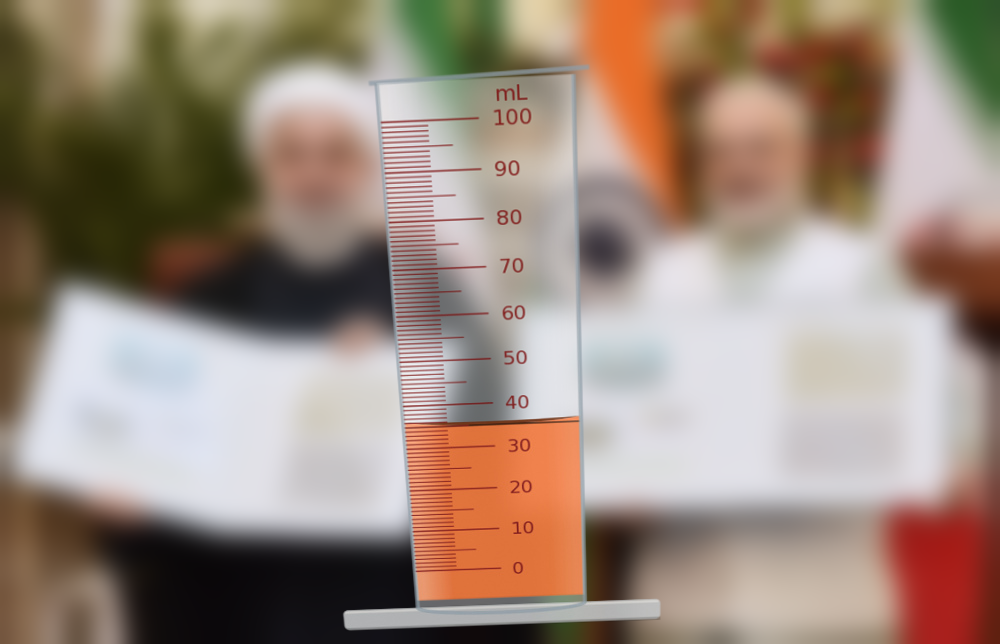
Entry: **35** mL
